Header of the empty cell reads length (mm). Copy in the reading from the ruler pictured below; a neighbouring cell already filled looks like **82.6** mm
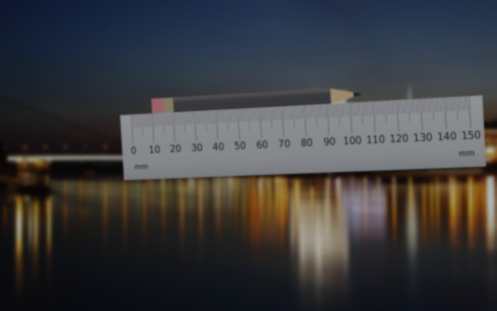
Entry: **95** mm
